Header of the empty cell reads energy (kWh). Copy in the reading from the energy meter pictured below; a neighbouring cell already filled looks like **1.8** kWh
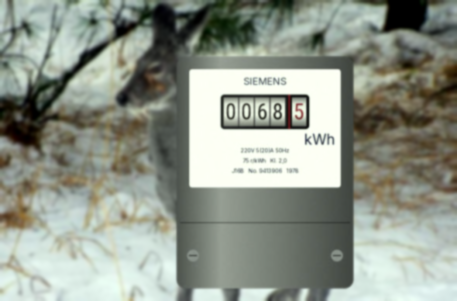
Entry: **68.5** kWh
